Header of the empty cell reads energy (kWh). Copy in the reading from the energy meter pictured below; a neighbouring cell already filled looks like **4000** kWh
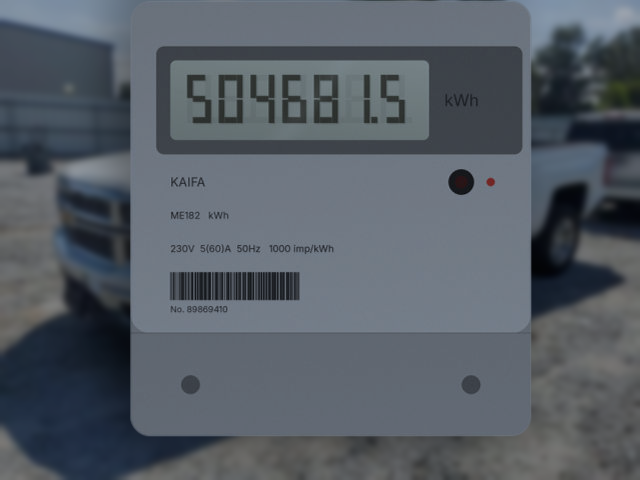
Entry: **504681.5** kWh
